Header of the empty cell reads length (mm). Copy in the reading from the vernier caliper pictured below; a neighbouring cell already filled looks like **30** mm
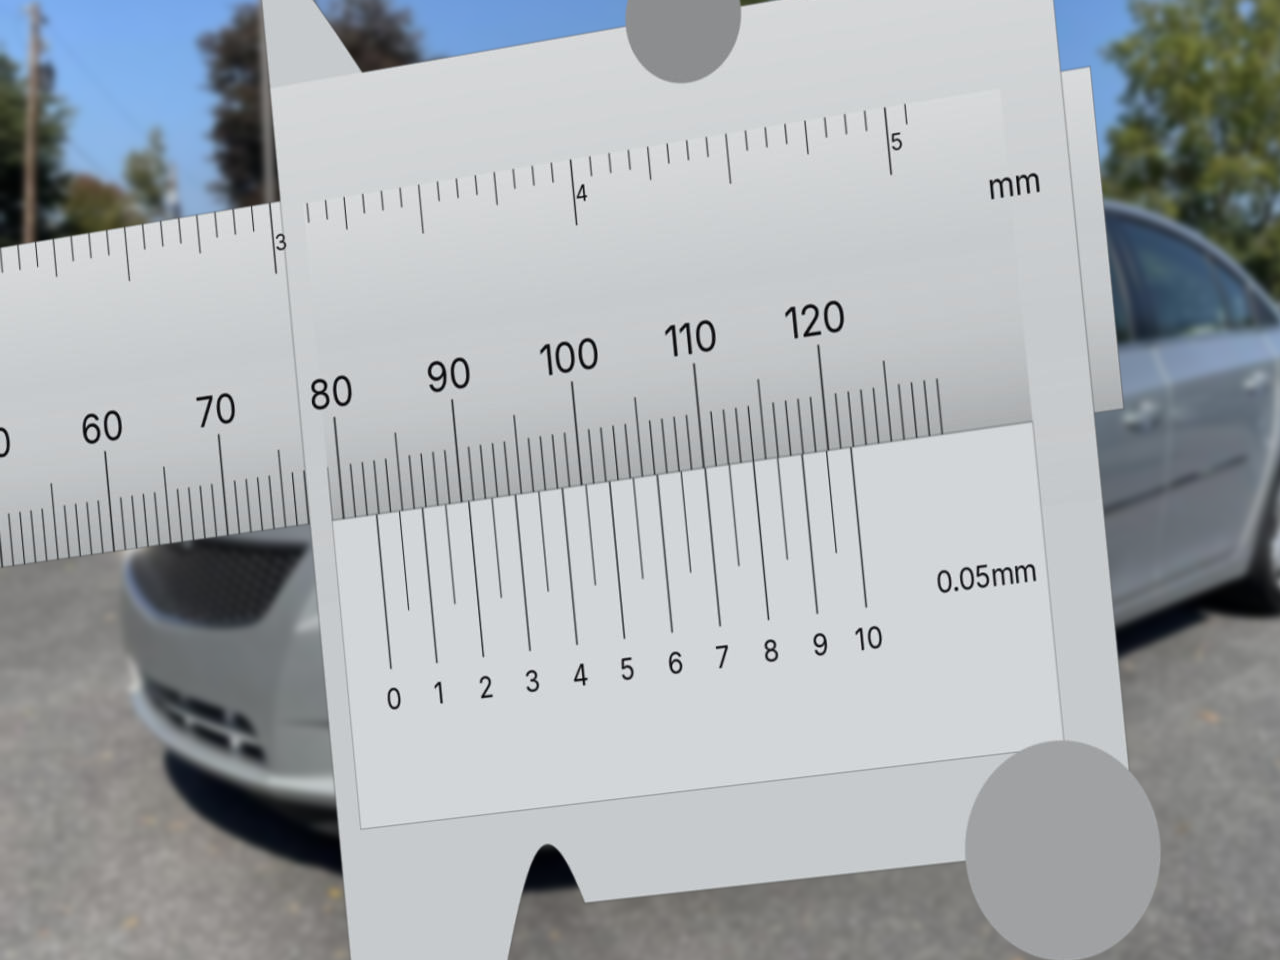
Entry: **82.8** mm
